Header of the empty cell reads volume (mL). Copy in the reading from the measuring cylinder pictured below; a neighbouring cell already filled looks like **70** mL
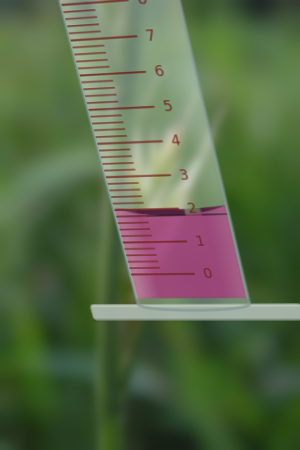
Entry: **1.8** mL
